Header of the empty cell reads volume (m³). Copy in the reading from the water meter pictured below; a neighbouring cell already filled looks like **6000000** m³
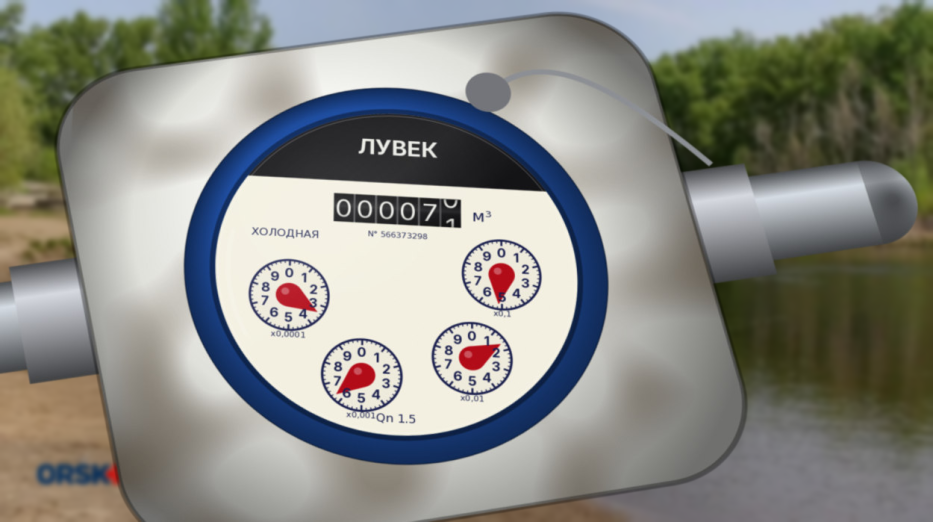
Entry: **70.5163** m³
